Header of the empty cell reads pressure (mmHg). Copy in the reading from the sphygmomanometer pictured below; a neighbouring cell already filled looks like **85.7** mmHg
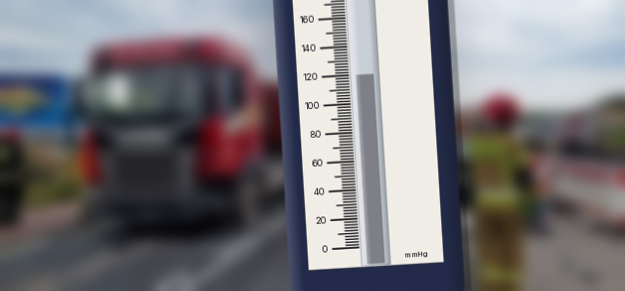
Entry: **120** mmHg
